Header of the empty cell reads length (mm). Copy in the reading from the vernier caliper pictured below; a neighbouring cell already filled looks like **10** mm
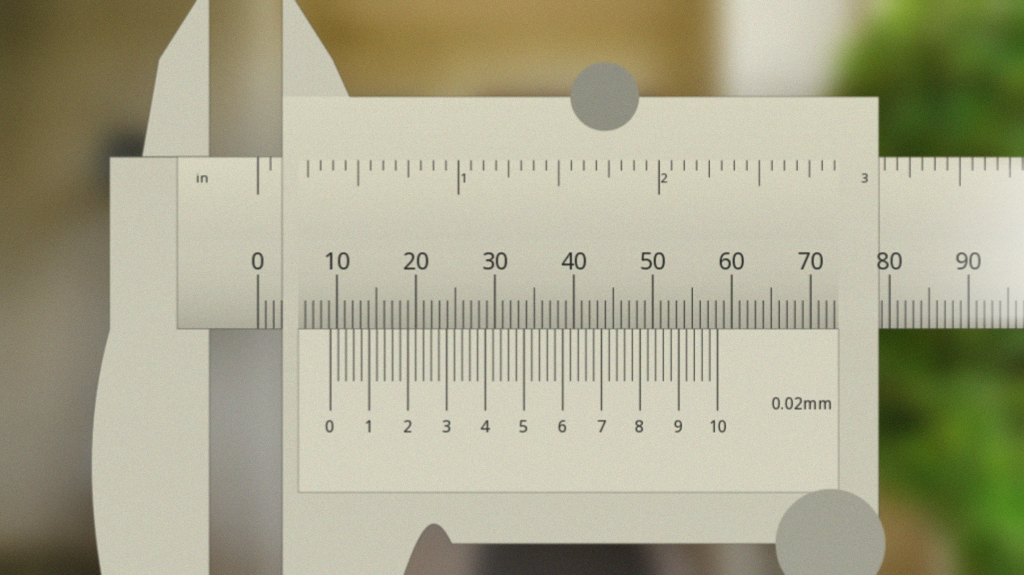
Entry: **9.2** mm
